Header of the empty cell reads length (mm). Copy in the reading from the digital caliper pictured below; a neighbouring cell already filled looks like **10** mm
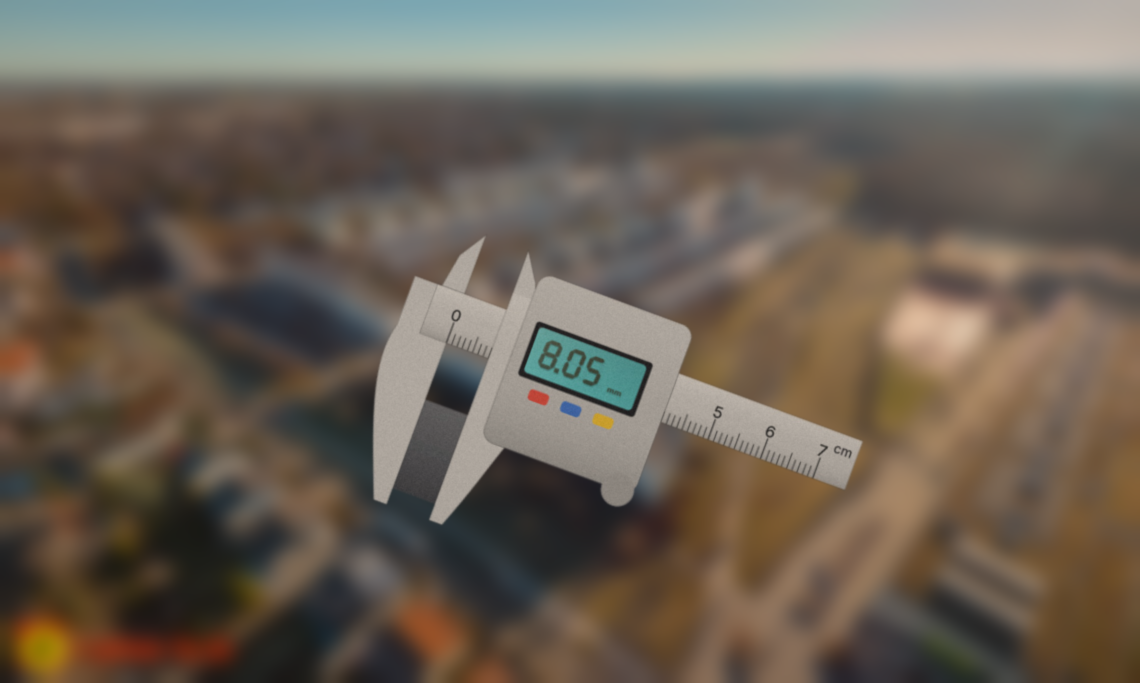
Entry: **8.05** mm
